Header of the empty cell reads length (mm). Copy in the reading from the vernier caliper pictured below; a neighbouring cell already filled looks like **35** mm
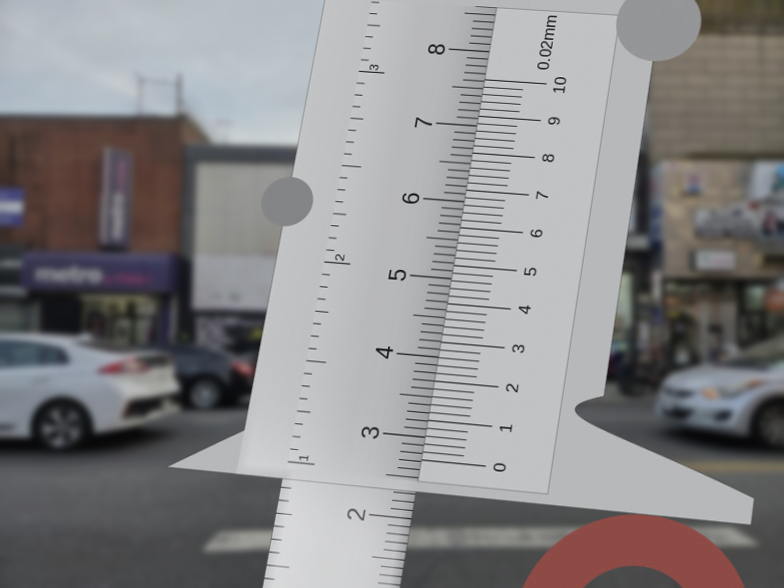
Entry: **27.2** mm
